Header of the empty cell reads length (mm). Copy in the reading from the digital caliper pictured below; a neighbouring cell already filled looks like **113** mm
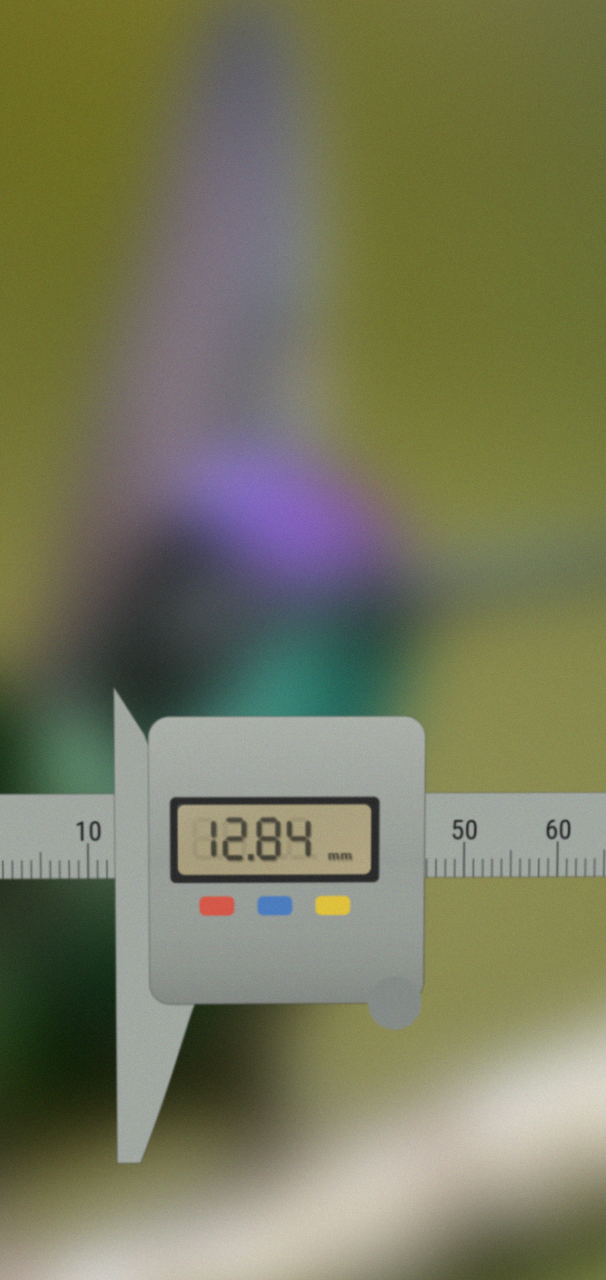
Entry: **12.84** mm
